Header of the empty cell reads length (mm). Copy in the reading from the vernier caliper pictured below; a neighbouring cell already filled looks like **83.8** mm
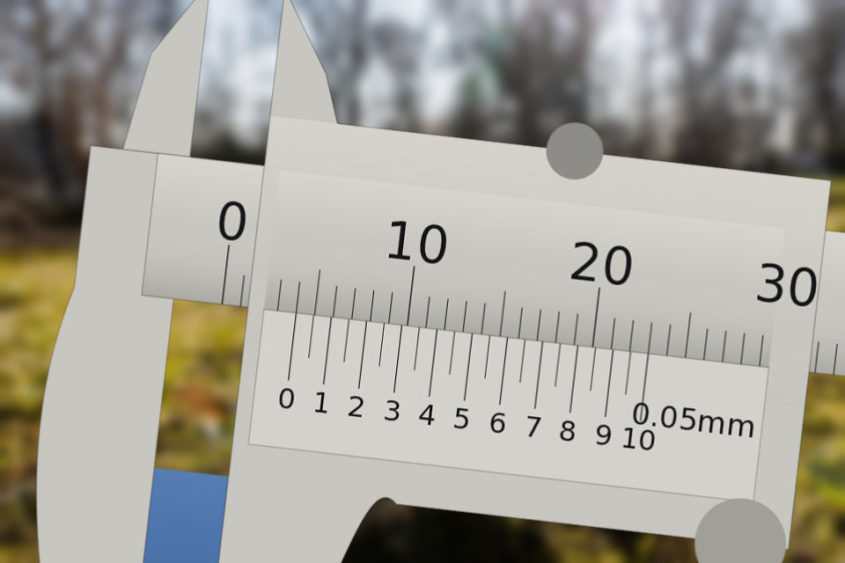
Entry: **4.0** mm
